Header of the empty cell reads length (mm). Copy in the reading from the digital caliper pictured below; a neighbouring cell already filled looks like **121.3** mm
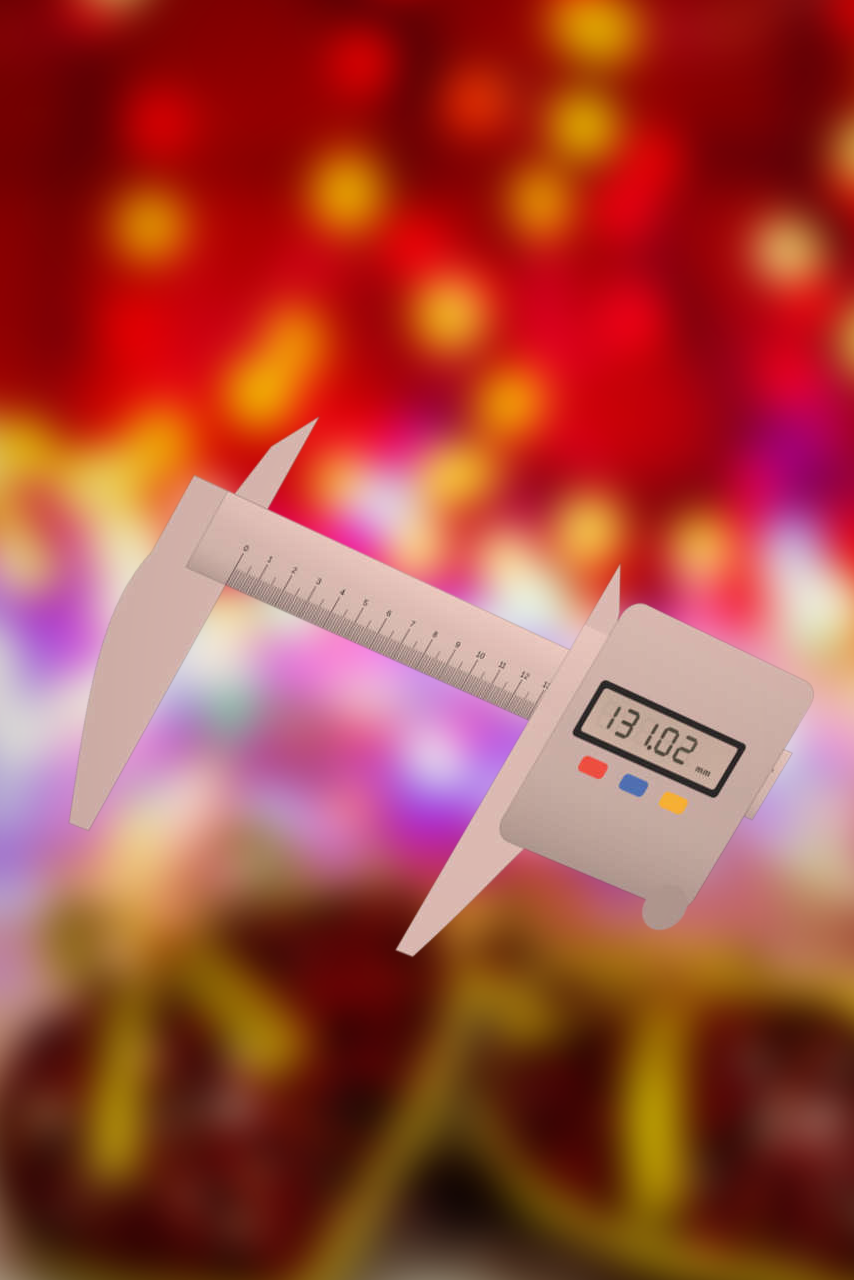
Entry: **131.02** mm
